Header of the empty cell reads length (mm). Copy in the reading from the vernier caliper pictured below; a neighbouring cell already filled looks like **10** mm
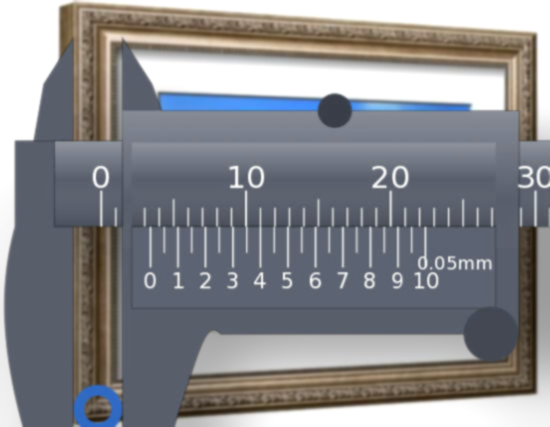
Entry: **3.4** mm
